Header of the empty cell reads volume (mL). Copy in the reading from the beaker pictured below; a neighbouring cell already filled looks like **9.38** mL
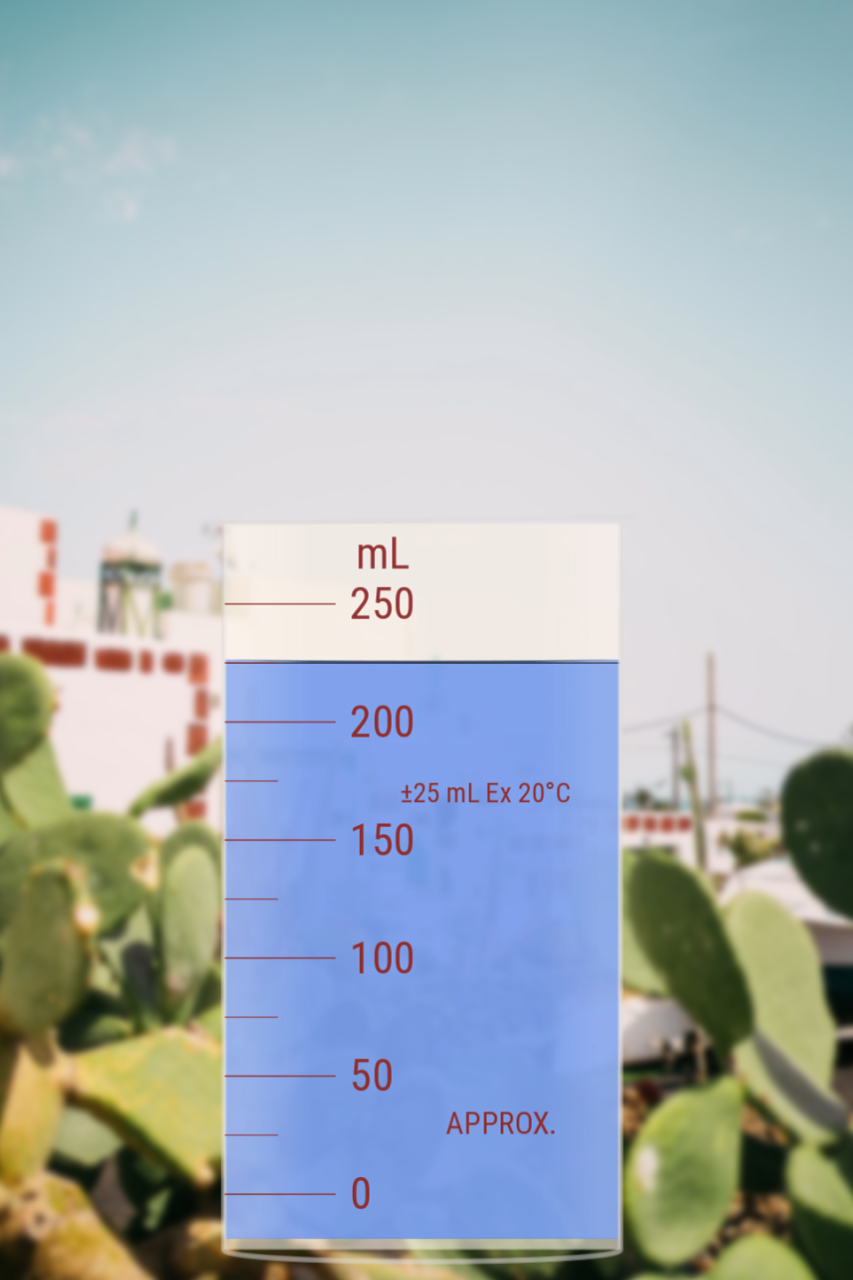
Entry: **225** mL
